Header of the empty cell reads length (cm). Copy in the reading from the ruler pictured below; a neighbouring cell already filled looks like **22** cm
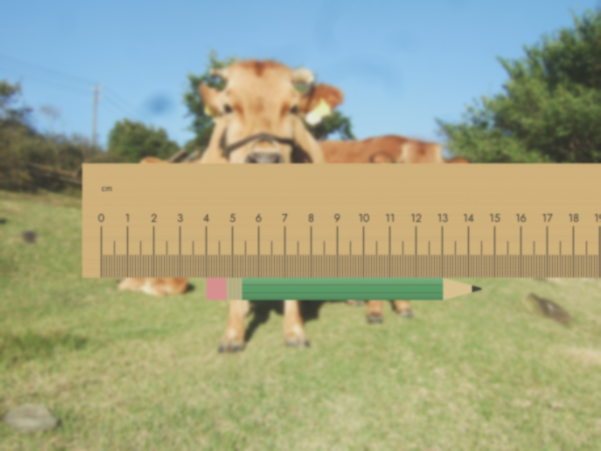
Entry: **10.5** cm
